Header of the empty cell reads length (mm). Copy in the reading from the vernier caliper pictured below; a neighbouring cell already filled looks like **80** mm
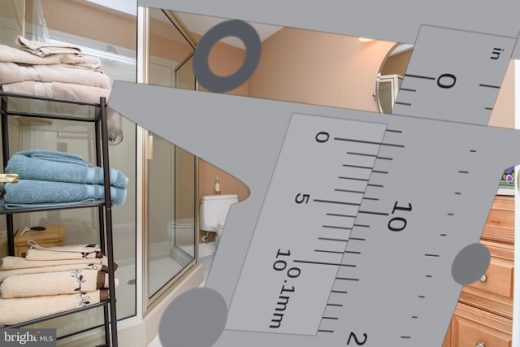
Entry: **5.0** mm
